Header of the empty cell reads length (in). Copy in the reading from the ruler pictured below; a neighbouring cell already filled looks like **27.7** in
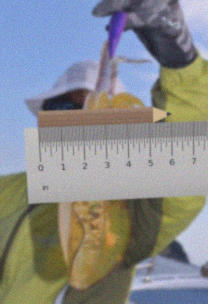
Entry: **6** in
